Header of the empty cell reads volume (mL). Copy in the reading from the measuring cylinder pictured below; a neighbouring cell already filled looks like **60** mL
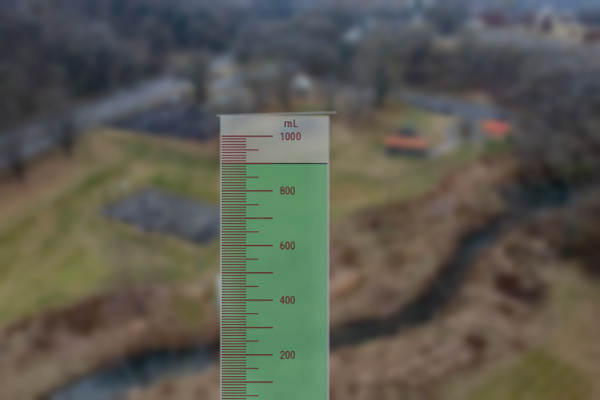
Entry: **900** mL
